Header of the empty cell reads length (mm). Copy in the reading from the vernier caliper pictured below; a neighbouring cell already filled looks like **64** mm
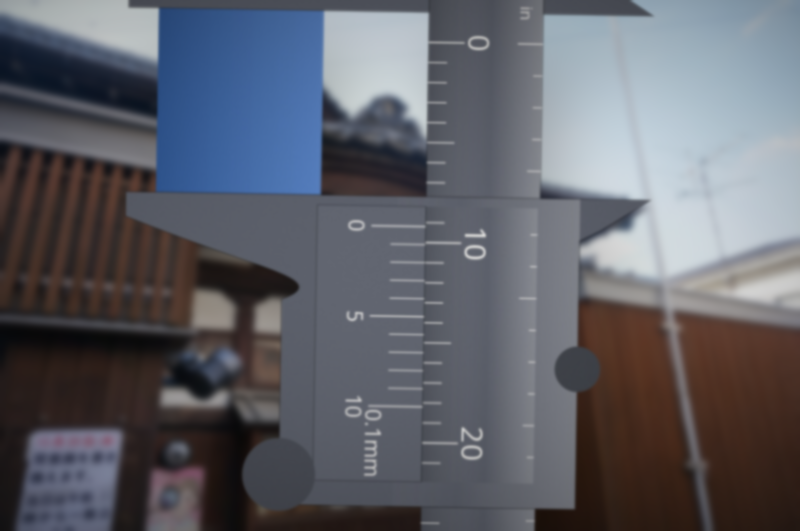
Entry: **9.2** mm
